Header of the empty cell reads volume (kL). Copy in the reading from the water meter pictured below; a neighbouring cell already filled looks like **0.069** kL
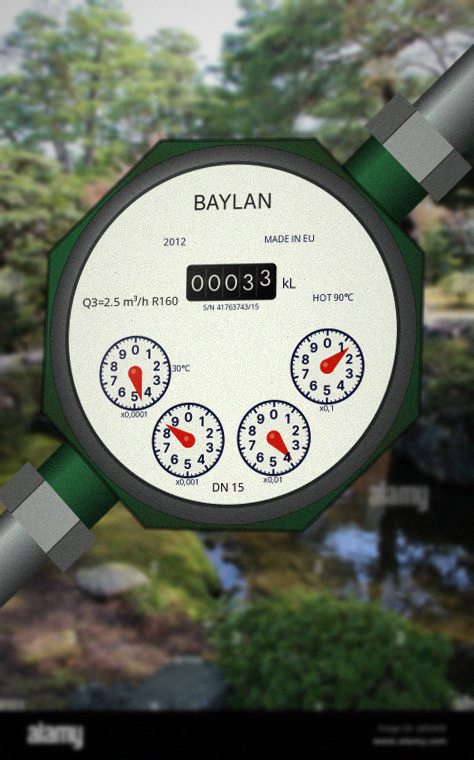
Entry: **33.1384** kL
